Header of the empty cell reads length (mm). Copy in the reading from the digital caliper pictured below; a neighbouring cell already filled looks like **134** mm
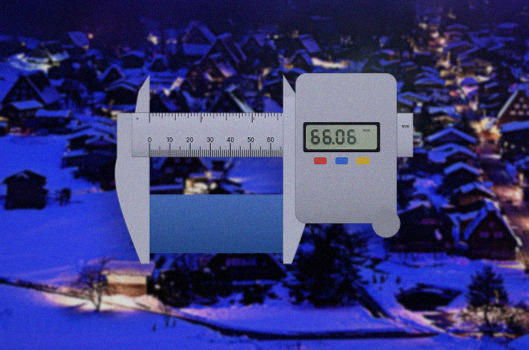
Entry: **66.06** mm
